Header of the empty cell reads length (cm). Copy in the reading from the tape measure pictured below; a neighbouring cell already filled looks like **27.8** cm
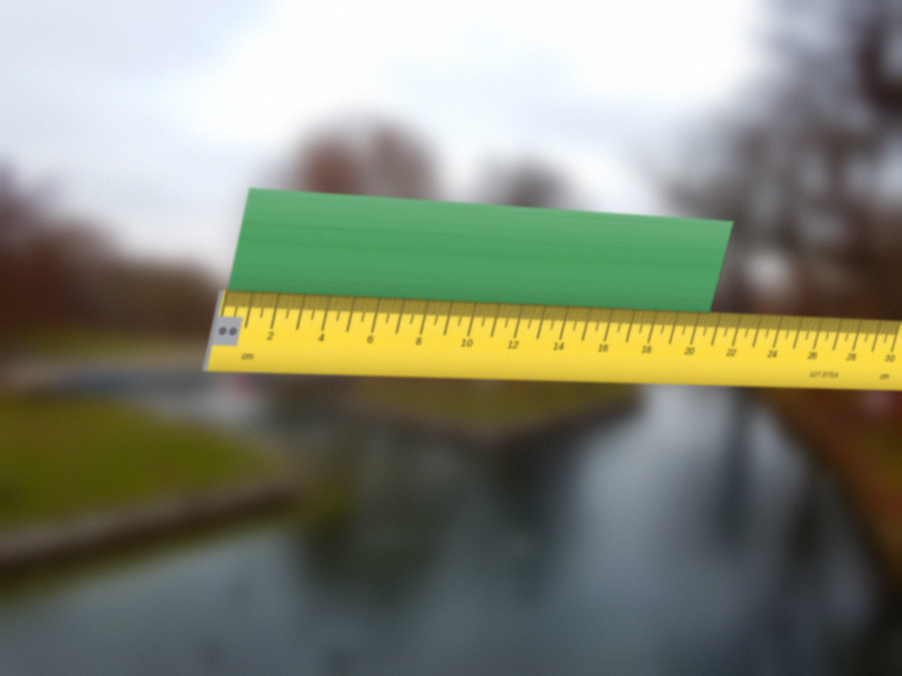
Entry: **20.5** cm
